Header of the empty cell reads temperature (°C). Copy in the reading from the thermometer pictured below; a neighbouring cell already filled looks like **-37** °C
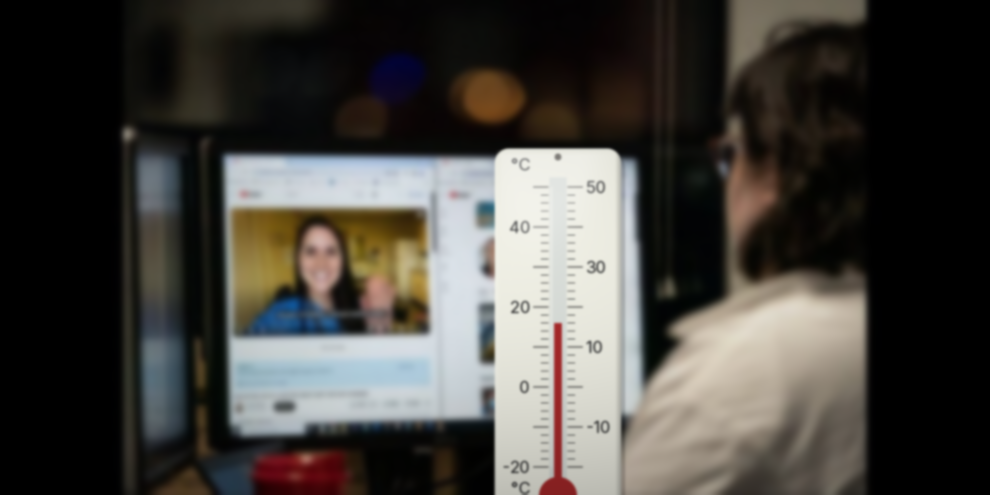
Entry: **16** °C
